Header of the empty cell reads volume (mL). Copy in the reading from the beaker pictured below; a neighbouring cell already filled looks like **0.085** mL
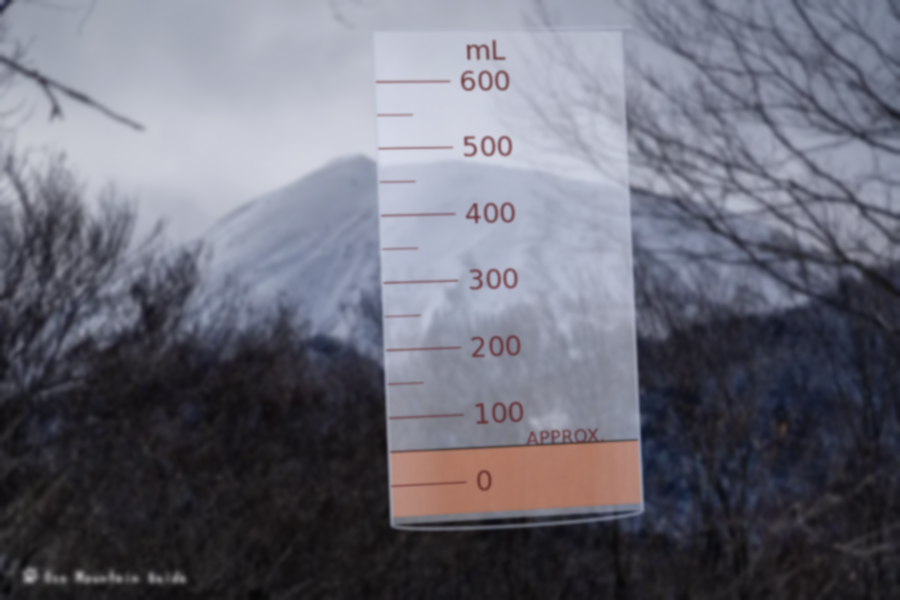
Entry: **50** mL
